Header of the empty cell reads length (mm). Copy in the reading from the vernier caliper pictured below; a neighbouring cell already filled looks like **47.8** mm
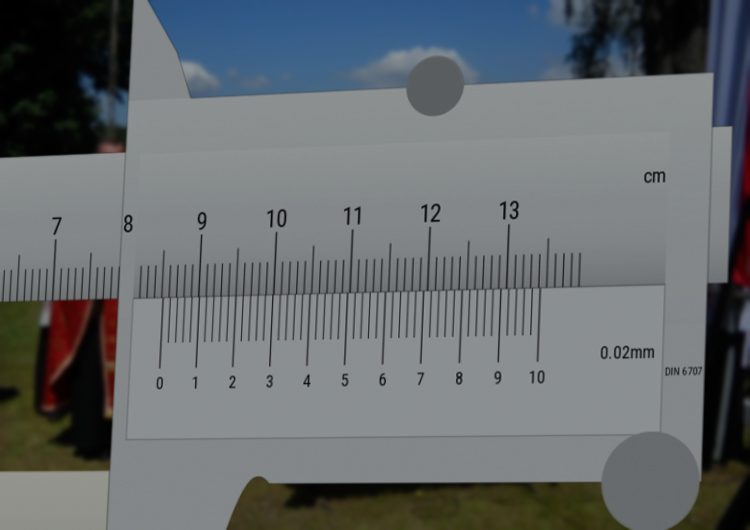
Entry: **85.2** mm
